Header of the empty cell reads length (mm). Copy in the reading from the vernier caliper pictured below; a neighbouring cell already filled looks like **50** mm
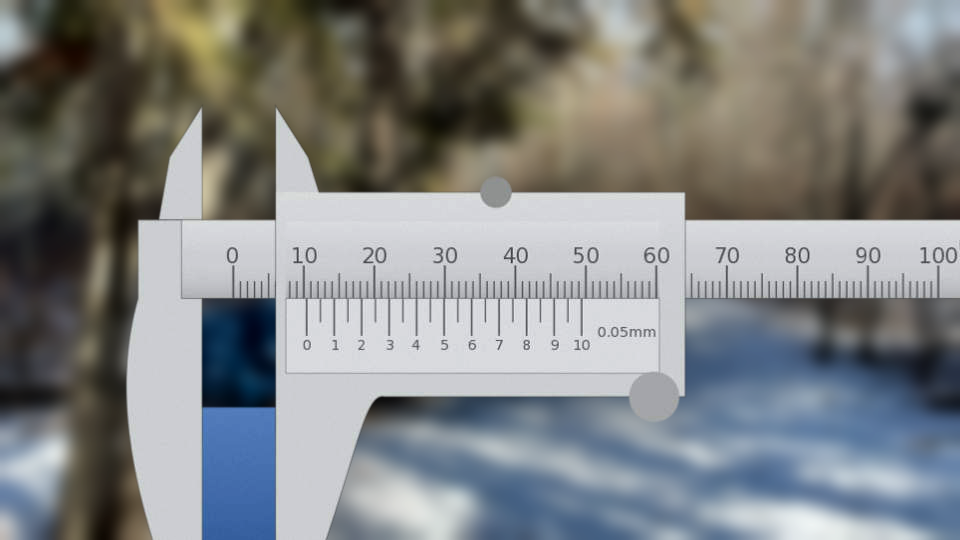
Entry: **10.4** mm
